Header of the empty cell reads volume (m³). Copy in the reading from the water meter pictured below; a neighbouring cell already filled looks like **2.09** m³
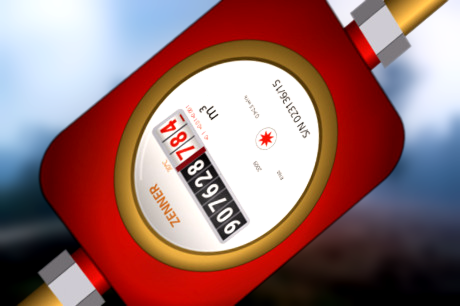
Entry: **907628.784** m³
